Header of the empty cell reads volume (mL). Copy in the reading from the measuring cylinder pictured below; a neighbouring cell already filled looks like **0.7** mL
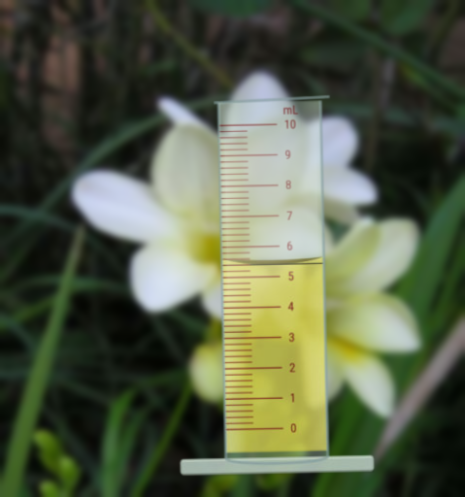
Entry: **5.4** mL
